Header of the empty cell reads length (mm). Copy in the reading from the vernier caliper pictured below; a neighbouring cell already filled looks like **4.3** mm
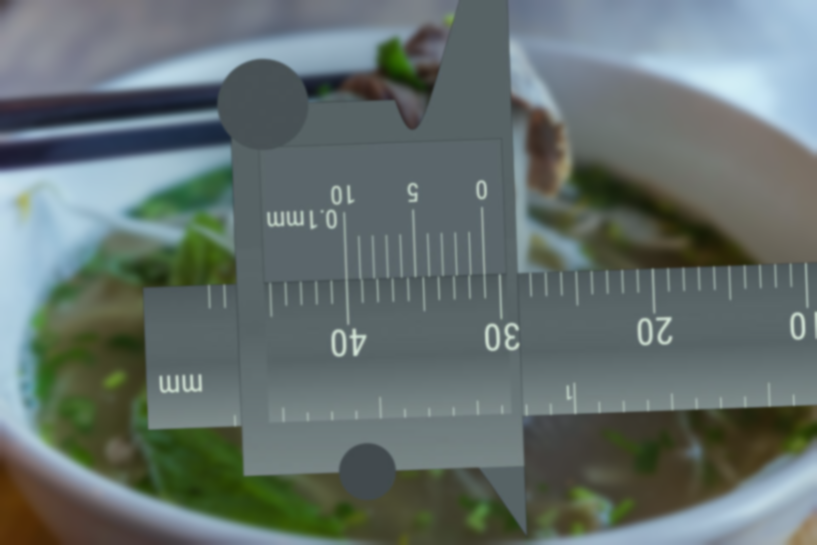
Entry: **31.0** mm
